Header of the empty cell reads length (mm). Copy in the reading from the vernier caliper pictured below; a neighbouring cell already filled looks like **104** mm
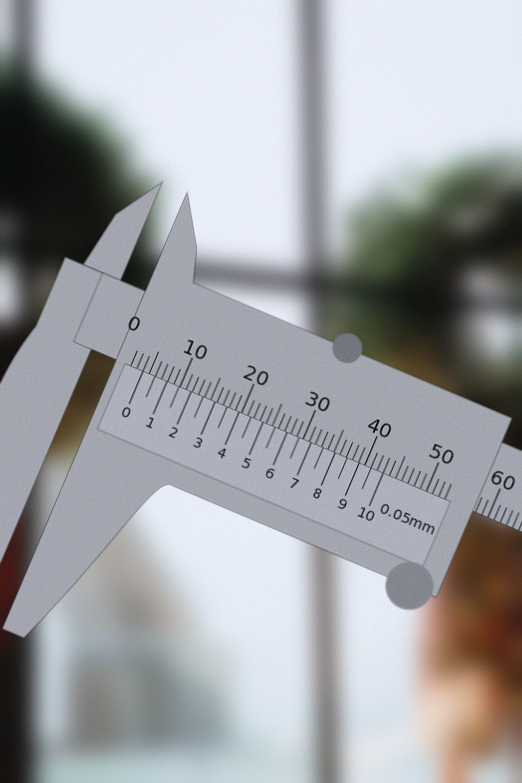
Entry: **4.0** mm
